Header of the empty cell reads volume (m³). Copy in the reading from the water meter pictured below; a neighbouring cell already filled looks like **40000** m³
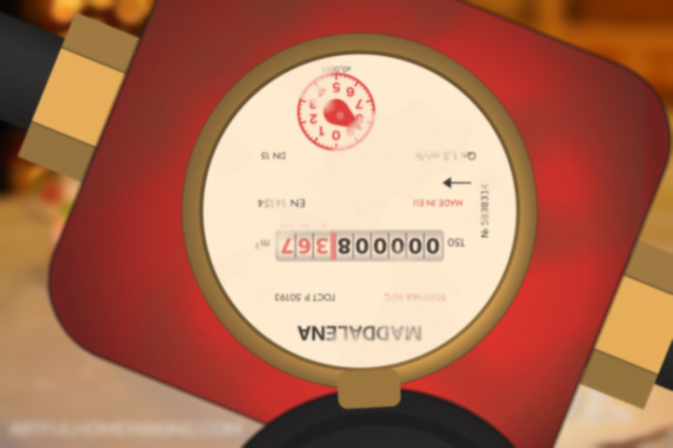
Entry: **8.3678** m³
